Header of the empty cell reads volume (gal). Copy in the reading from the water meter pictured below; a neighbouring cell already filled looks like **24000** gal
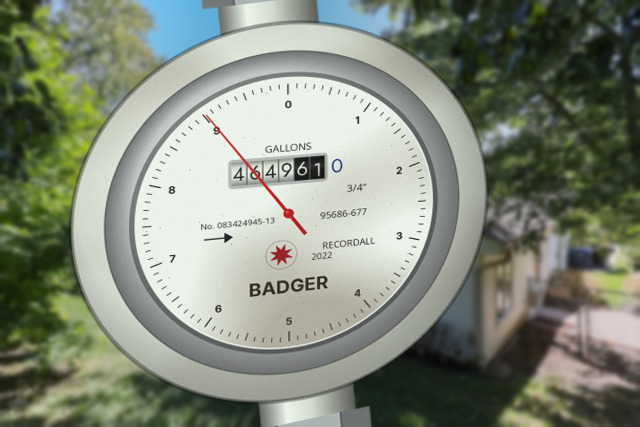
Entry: **4649609.0** gal
